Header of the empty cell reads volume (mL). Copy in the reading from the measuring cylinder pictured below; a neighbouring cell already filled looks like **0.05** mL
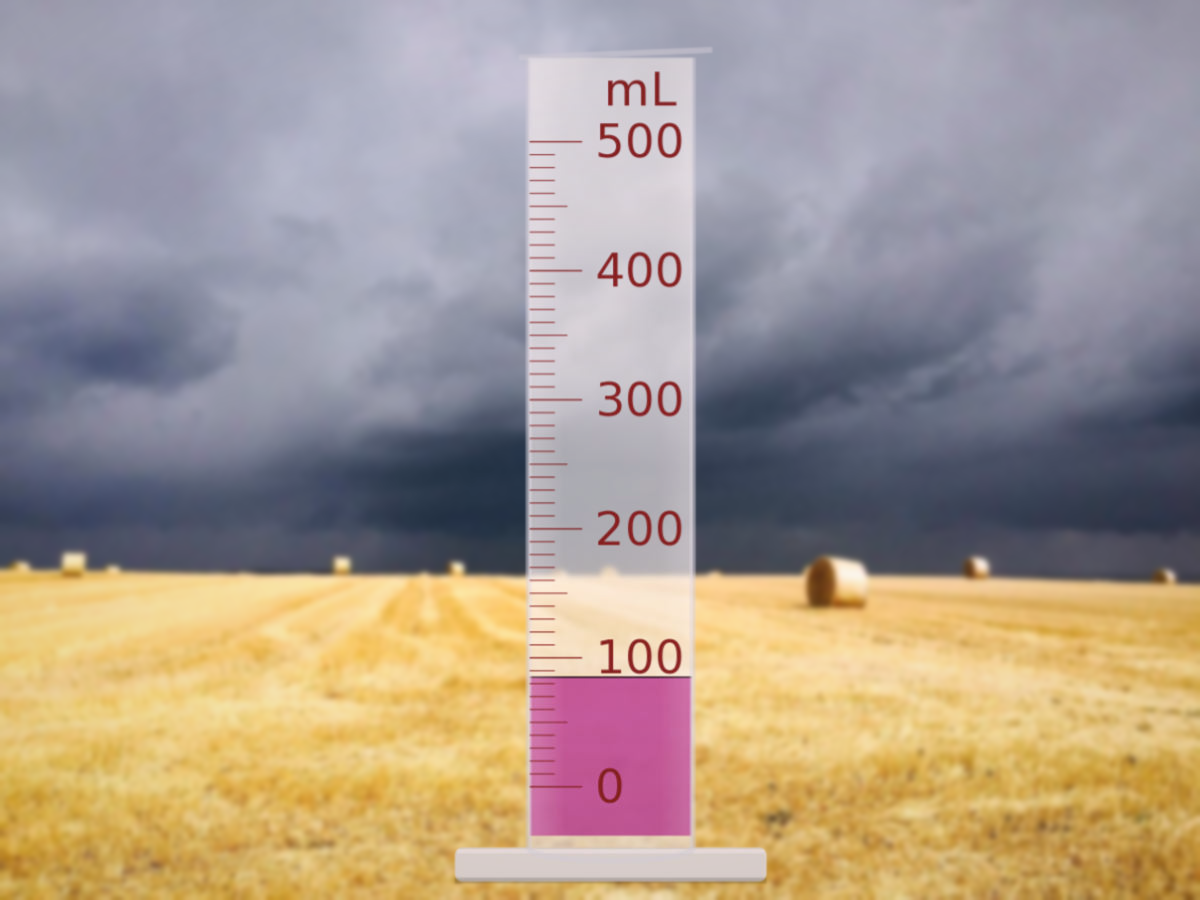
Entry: **85** mL
